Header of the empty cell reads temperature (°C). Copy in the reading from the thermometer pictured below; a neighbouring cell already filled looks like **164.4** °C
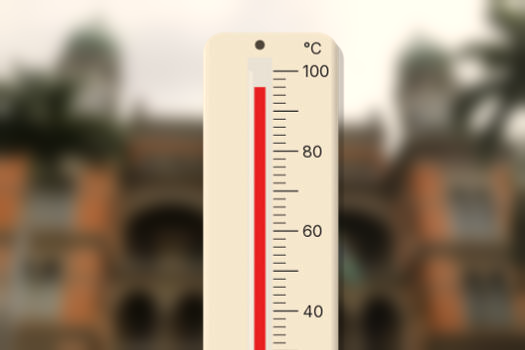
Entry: **96** °C
